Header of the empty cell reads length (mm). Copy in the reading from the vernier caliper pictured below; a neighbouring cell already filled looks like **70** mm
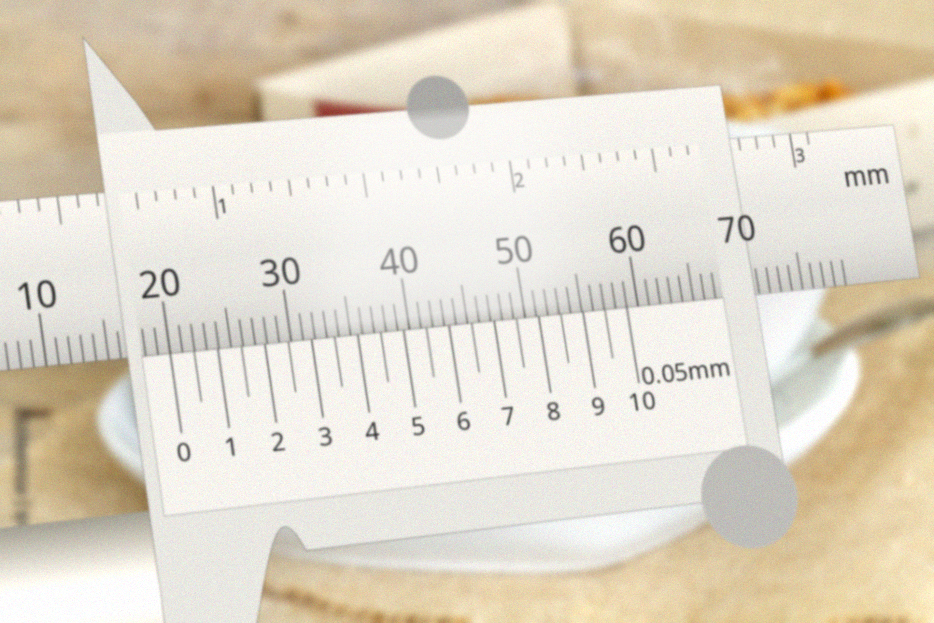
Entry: **20.0** mm
